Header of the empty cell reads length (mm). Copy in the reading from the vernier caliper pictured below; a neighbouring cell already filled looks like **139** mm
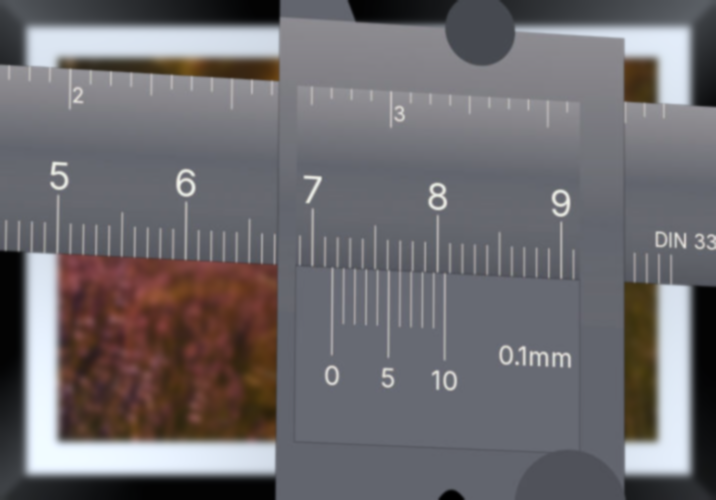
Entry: **71.6** mm
